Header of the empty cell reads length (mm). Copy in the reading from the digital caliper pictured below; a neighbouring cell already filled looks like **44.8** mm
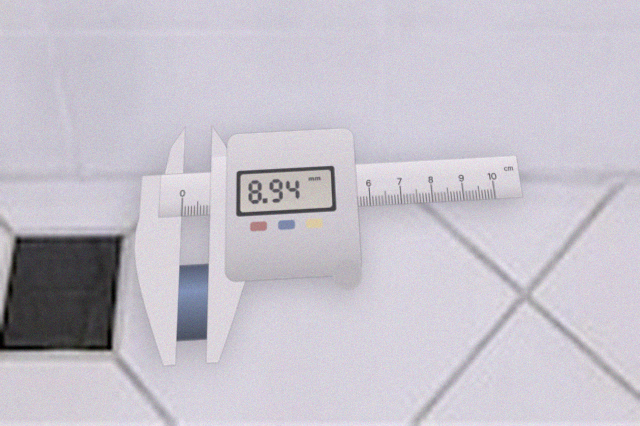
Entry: **8.94** mm
